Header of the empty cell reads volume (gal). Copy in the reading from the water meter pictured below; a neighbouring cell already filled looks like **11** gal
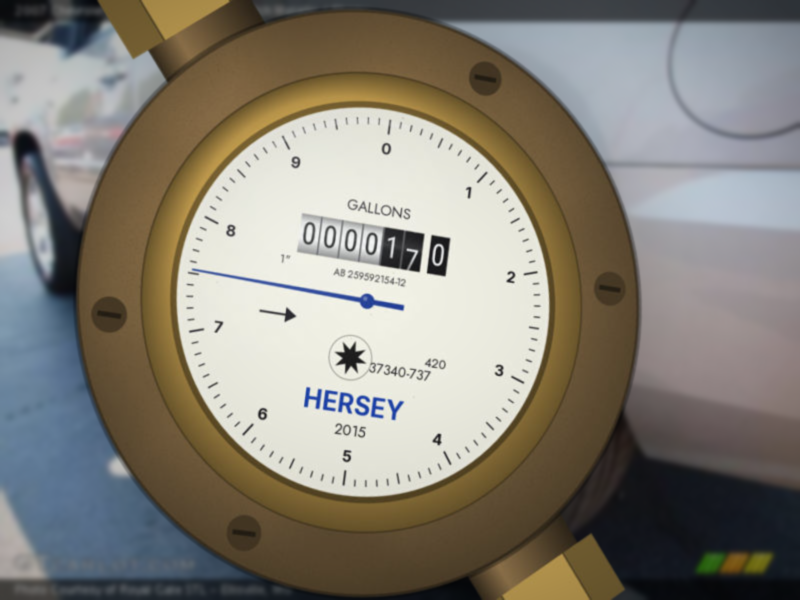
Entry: **167.5** gal
